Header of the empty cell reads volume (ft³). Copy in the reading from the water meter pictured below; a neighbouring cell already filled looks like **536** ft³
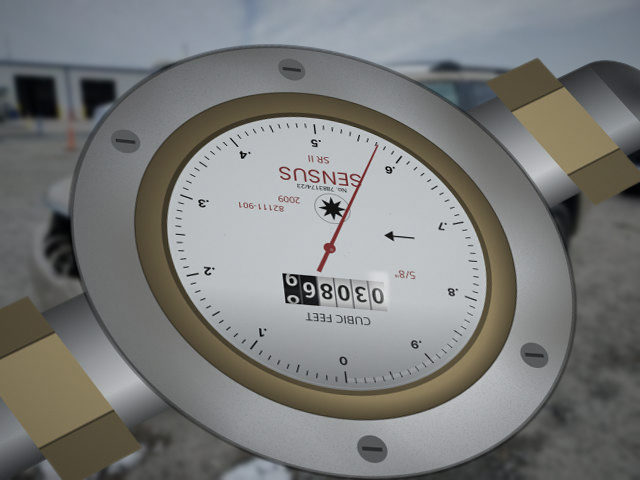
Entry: **30868.57** ft³
